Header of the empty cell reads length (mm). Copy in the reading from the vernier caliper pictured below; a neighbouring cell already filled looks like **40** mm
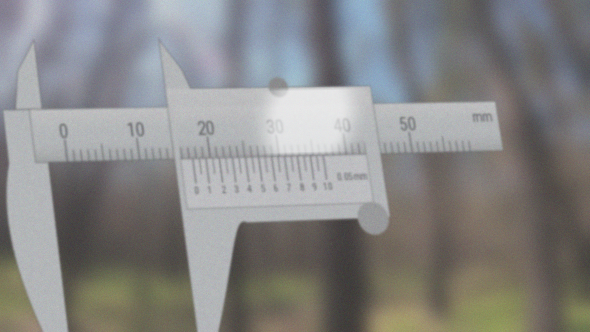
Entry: **17.5** mm
